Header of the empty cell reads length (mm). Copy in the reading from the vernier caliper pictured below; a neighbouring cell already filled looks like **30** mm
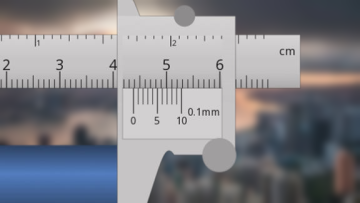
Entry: **43.8** mm
